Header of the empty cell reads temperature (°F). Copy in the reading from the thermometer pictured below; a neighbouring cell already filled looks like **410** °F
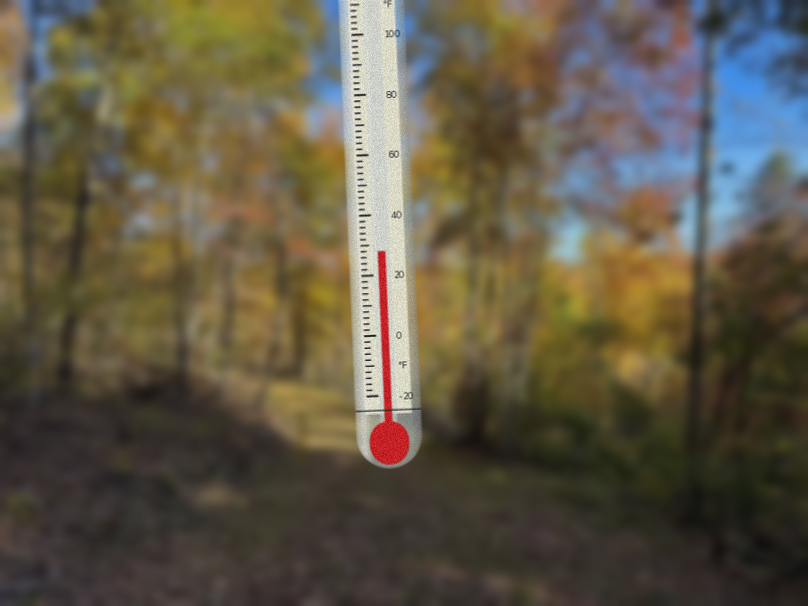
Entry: **28** °F
